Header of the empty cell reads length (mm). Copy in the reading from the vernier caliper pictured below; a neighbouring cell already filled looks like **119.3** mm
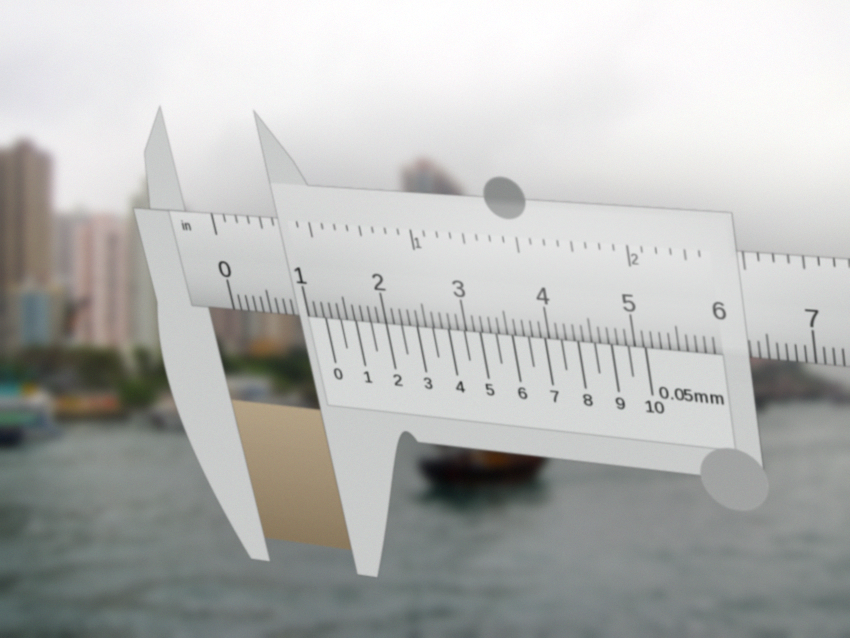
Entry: **12.2** mm
